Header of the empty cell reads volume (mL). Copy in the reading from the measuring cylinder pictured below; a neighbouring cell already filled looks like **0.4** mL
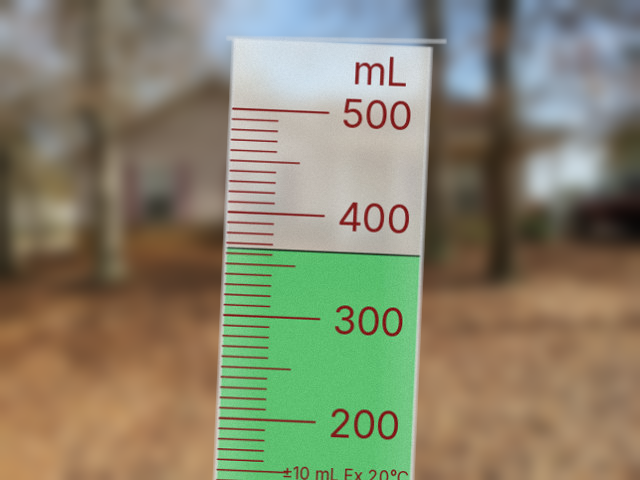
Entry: **365** mL
